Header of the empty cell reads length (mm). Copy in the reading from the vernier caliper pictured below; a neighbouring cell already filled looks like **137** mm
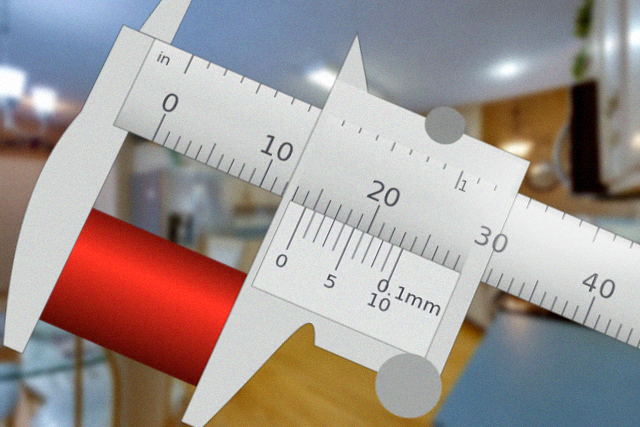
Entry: **14.3** mm
